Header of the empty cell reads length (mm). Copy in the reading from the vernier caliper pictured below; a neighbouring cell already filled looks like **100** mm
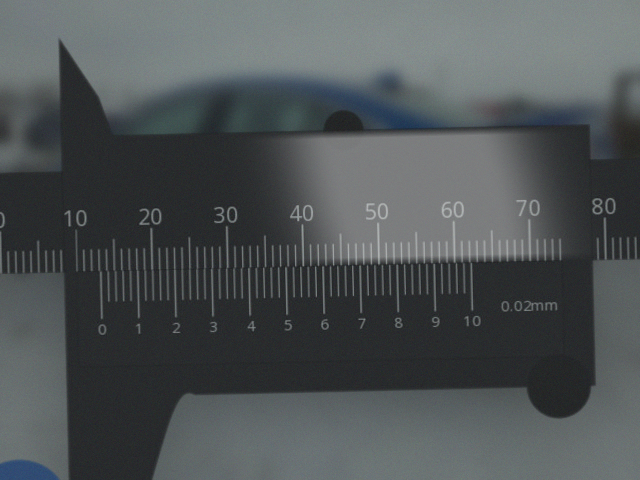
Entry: **13.2** mm
